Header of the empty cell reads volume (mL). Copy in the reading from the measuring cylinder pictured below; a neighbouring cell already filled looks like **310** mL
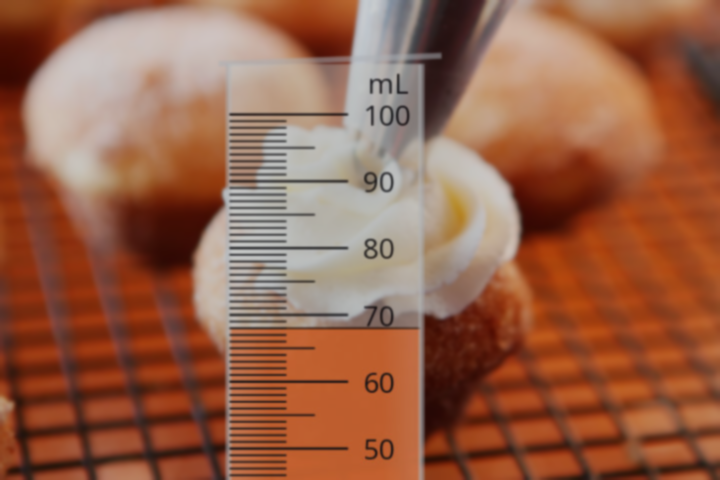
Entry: **68** mL
